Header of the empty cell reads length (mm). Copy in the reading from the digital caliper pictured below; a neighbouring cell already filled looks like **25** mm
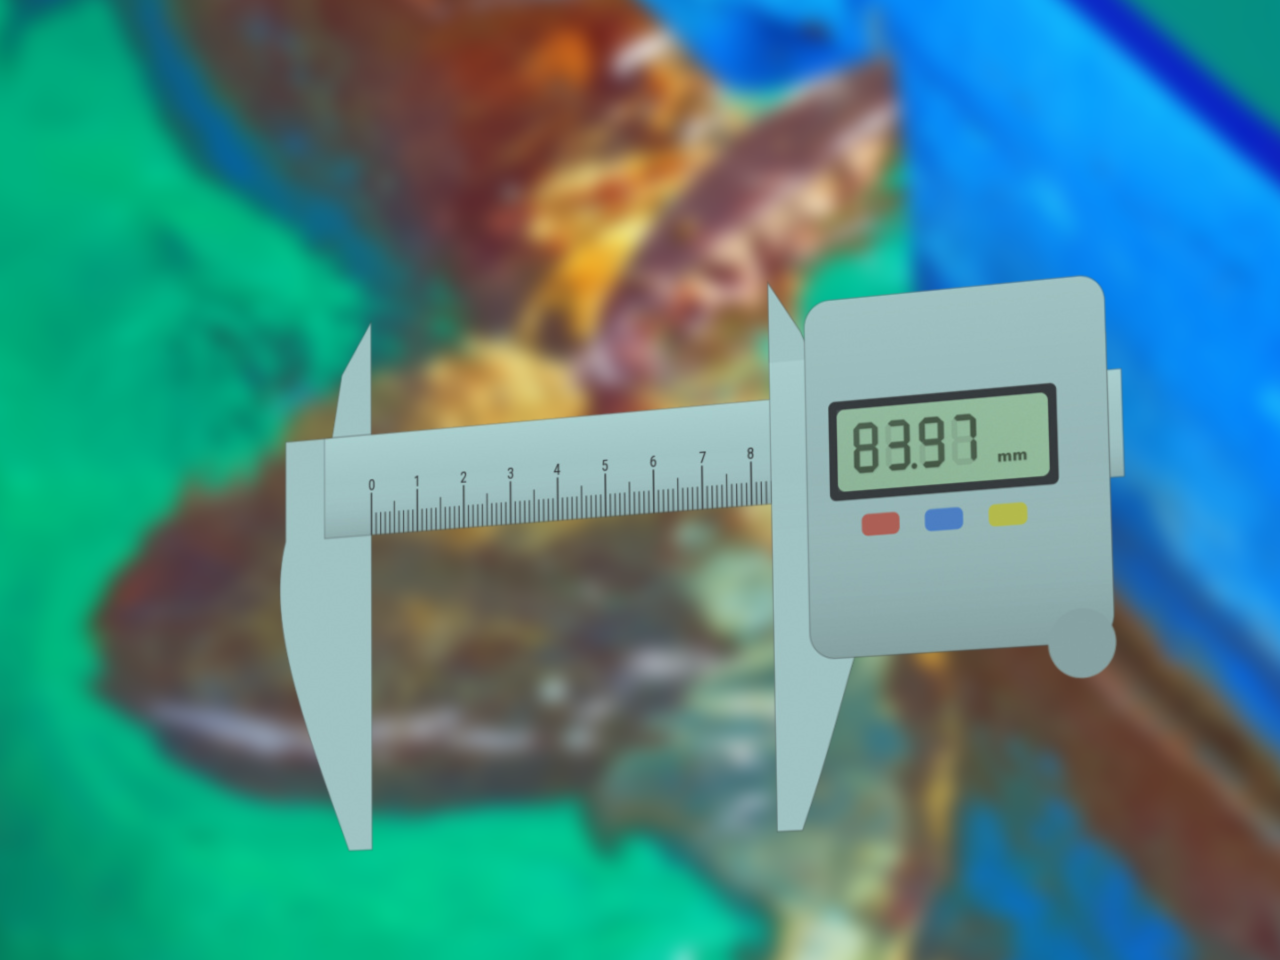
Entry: **83.97** mm
